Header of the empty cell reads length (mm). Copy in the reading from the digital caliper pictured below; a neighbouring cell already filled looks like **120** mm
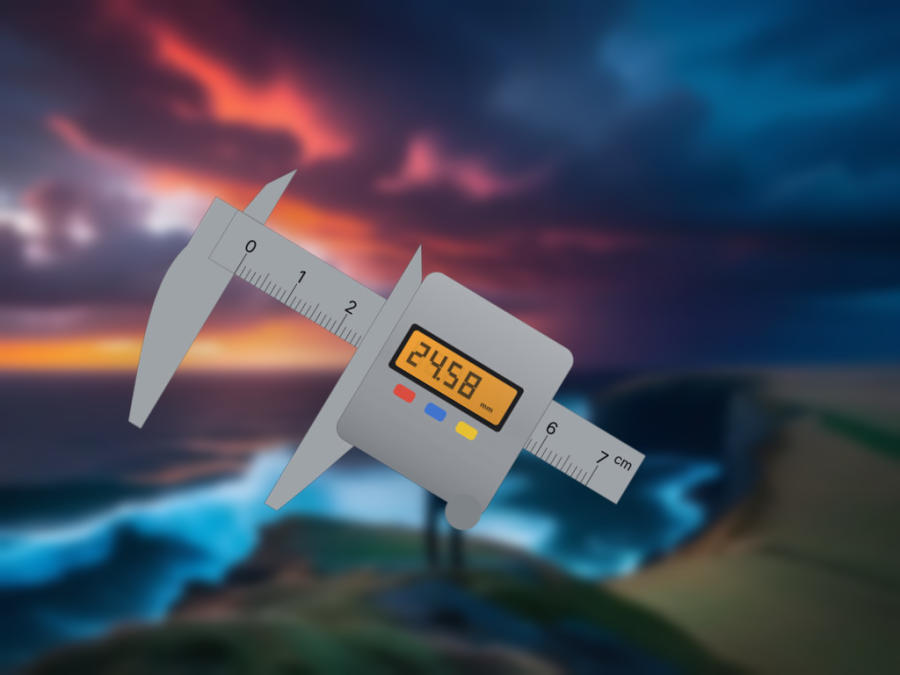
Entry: **24.58** mm
